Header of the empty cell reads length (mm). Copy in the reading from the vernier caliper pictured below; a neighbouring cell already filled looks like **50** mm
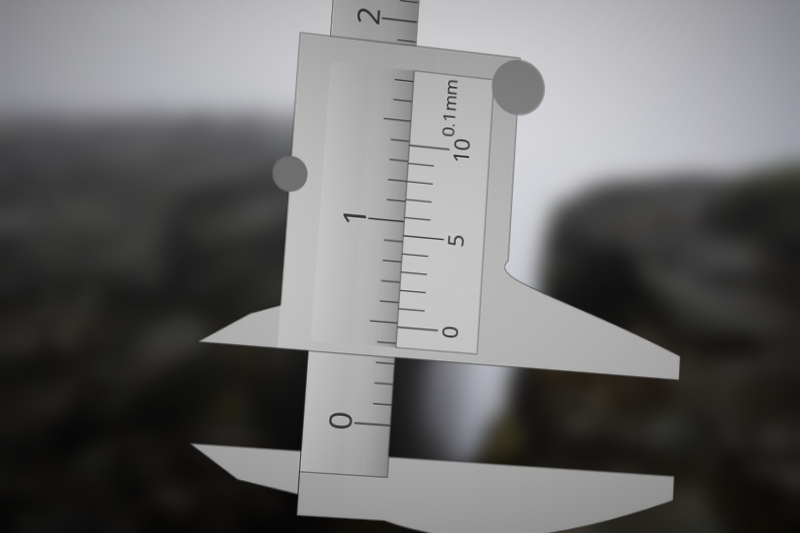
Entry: **4.8** mm
